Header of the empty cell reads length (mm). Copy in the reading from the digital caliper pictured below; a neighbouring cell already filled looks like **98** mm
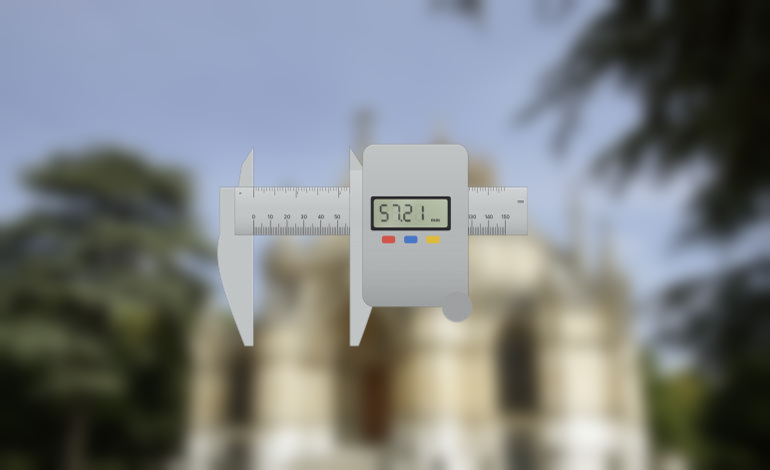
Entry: **57.21** mm
